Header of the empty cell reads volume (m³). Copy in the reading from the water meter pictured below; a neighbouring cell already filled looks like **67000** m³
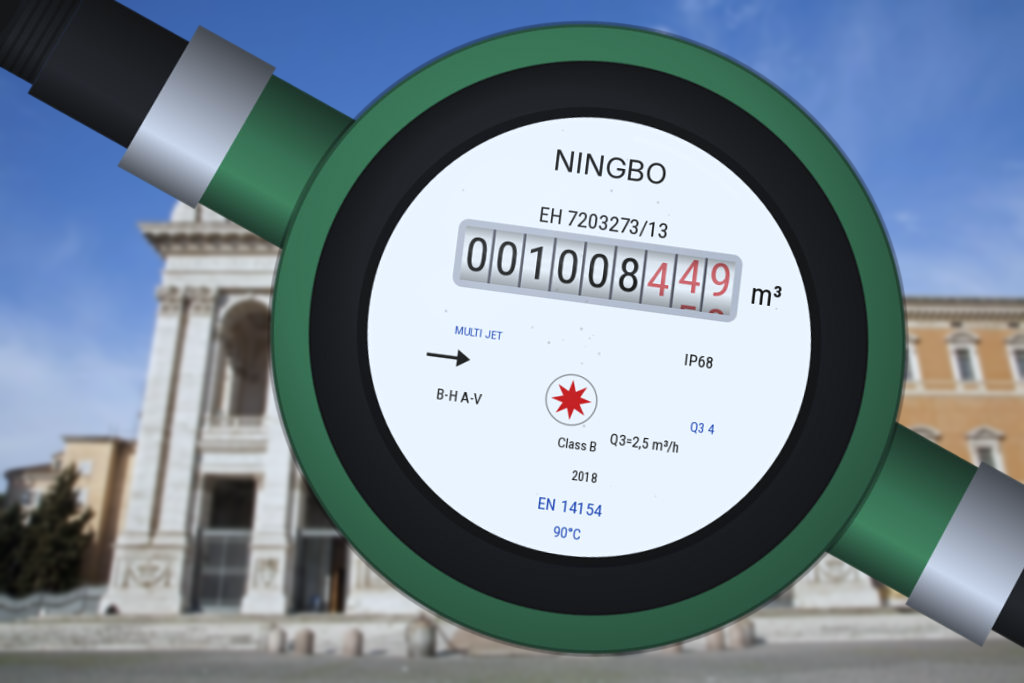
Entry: **1008.449** m³
